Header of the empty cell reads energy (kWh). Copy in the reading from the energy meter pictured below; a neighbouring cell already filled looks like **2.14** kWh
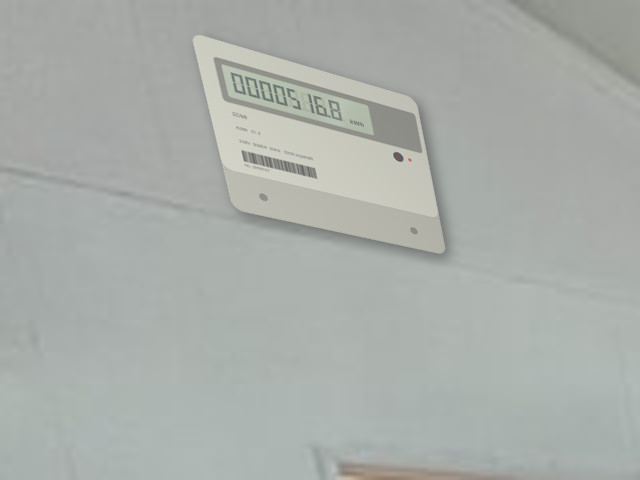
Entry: **516.8** kWh
